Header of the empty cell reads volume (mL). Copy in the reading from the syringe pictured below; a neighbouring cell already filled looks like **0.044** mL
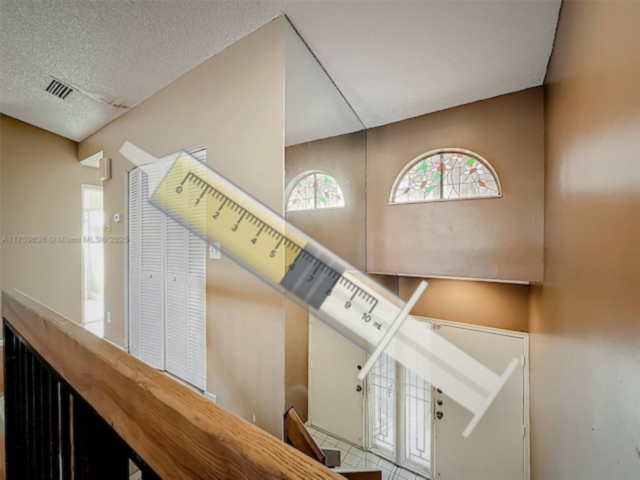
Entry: **6** mL
